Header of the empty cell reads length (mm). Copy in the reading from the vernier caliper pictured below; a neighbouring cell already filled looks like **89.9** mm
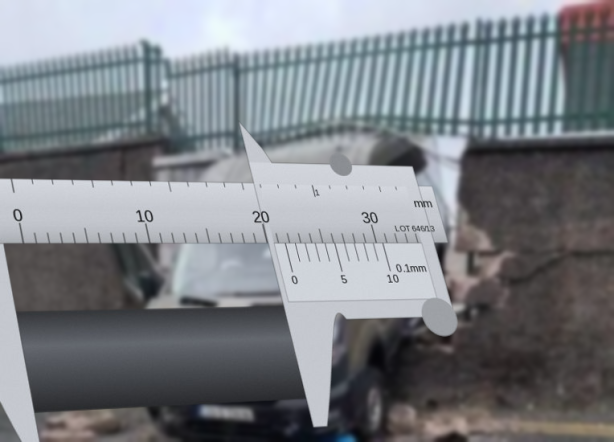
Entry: **21.6** mm
